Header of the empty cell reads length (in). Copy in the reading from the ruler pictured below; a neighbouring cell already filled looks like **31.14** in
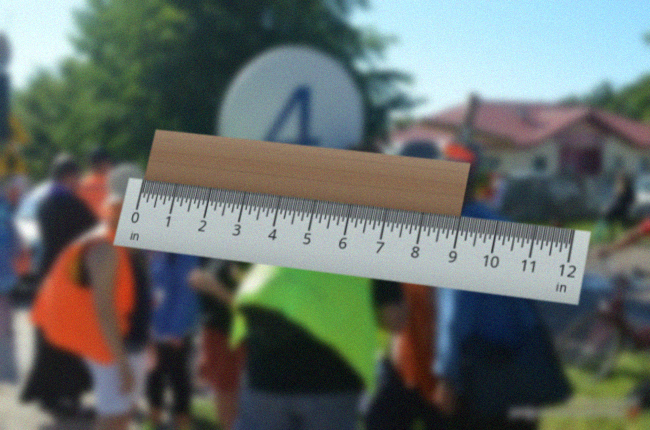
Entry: **9** in
